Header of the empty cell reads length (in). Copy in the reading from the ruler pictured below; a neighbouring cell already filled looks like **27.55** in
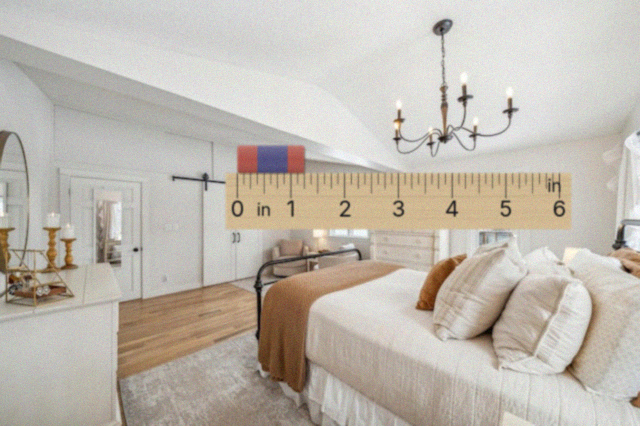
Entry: **1.25** in
